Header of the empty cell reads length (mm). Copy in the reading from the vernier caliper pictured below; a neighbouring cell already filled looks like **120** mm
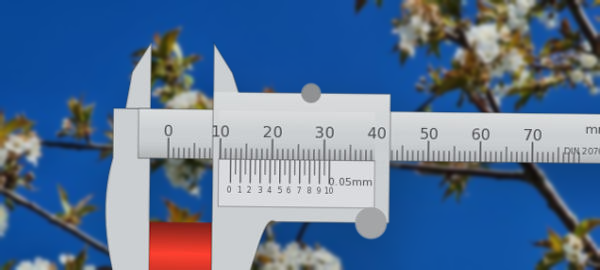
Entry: **12.0** mm
